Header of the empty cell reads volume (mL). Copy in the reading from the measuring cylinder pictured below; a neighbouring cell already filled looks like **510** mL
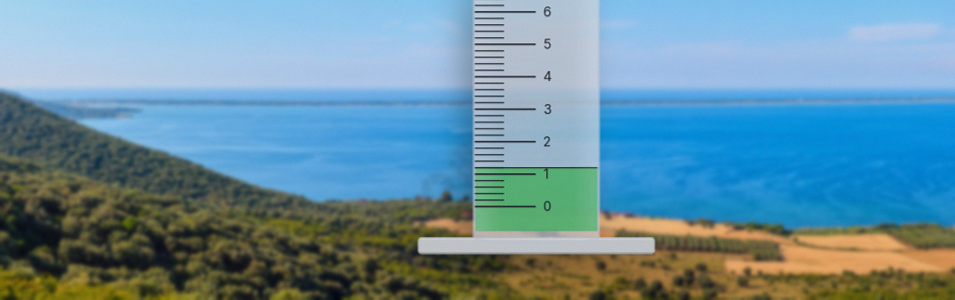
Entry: **1.2** mL
